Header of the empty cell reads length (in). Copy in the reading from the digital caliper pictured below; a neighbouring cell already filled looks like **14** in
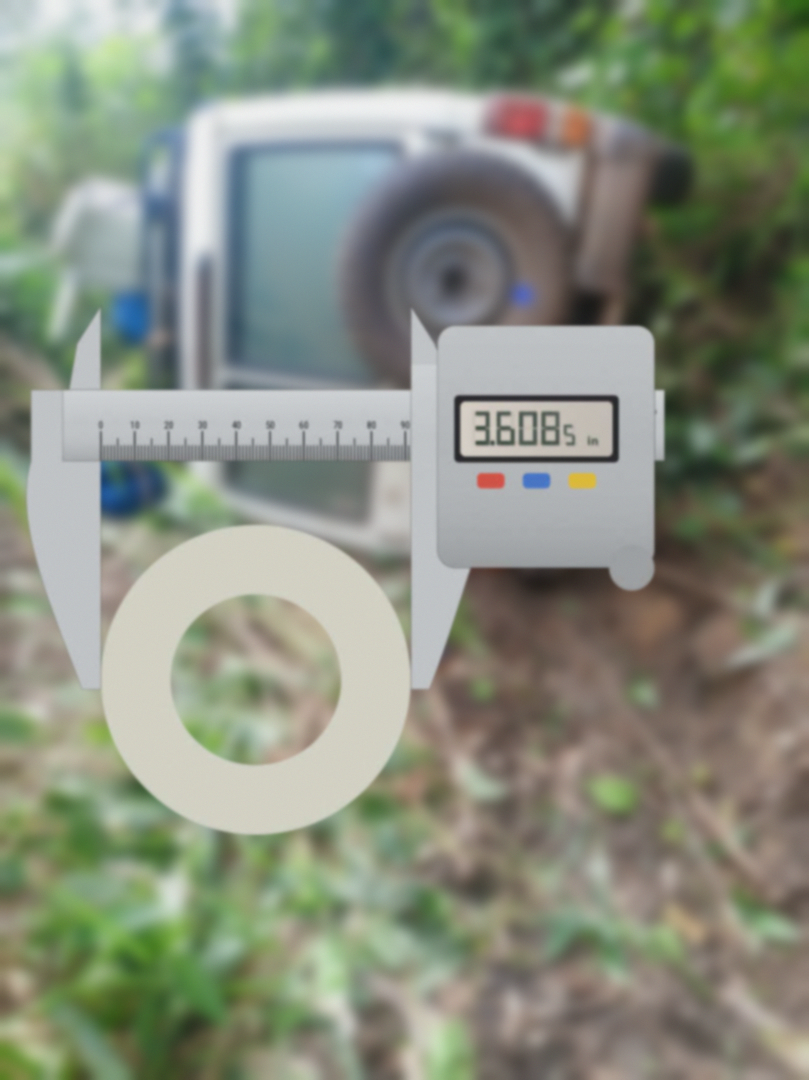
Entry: **3.6085** in
